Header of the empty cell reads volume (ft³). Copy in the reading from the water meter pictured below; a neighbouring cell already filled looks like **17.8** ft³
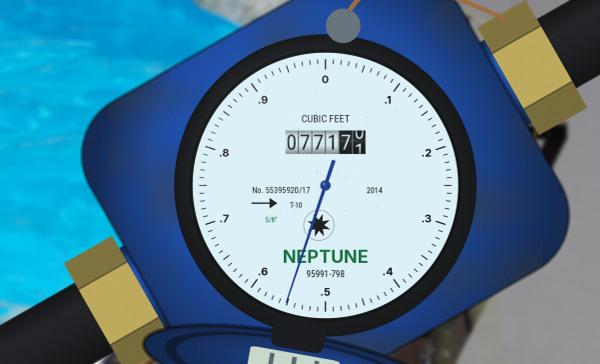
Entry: **77170.55** ft³
